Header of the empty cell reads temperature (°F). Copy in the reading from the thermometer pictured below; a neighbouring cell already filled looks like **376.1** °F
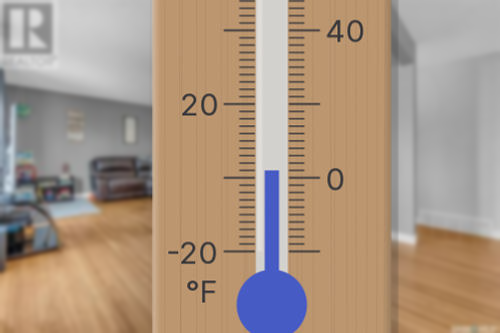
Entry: **2** °F
